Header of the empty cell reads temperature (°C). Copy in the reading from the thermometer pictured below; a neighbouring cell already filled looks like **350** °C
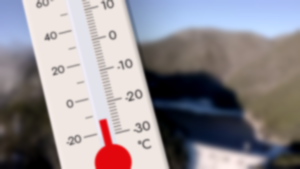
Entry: **-25** °C
